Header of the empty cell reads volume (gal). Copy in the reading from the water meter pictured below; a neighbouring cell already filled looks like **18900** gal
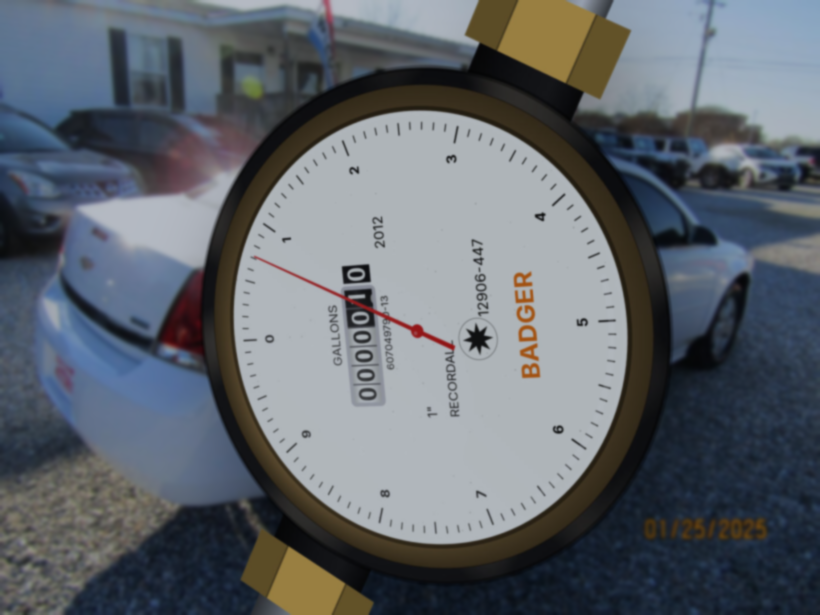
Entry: **10.7** gal
